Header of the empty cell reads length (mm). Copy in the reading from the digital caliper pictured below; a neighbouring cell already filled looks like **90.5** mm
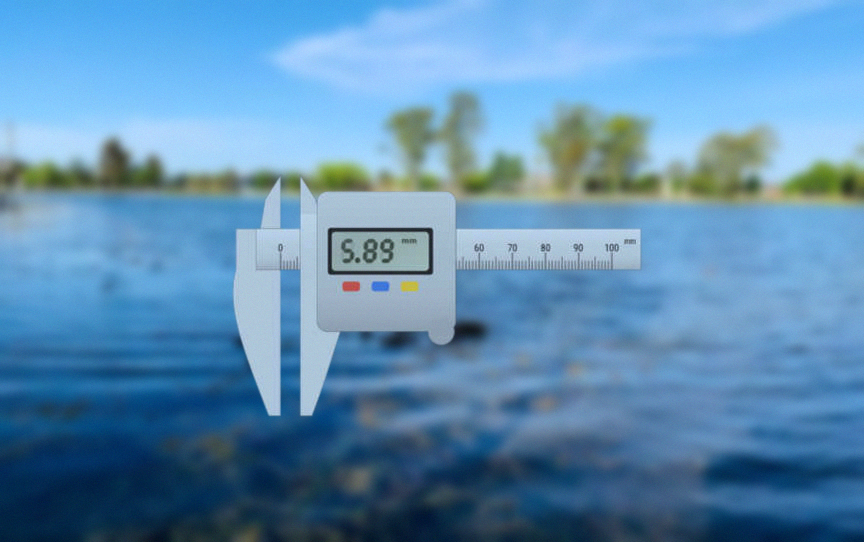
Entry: **5.89** mm
